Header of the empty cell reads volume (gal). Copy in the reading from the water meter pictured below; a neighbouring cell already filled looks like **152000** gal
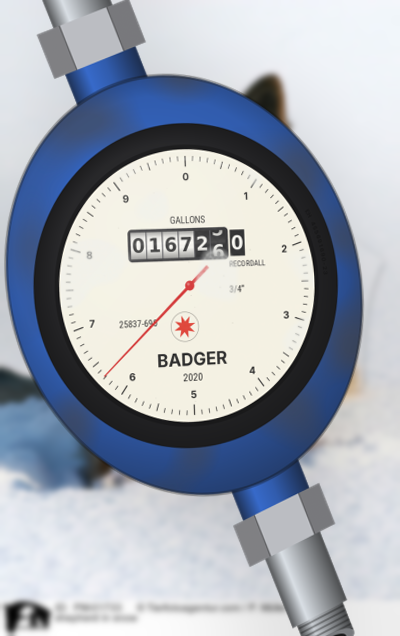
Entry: **167256.3** gal
